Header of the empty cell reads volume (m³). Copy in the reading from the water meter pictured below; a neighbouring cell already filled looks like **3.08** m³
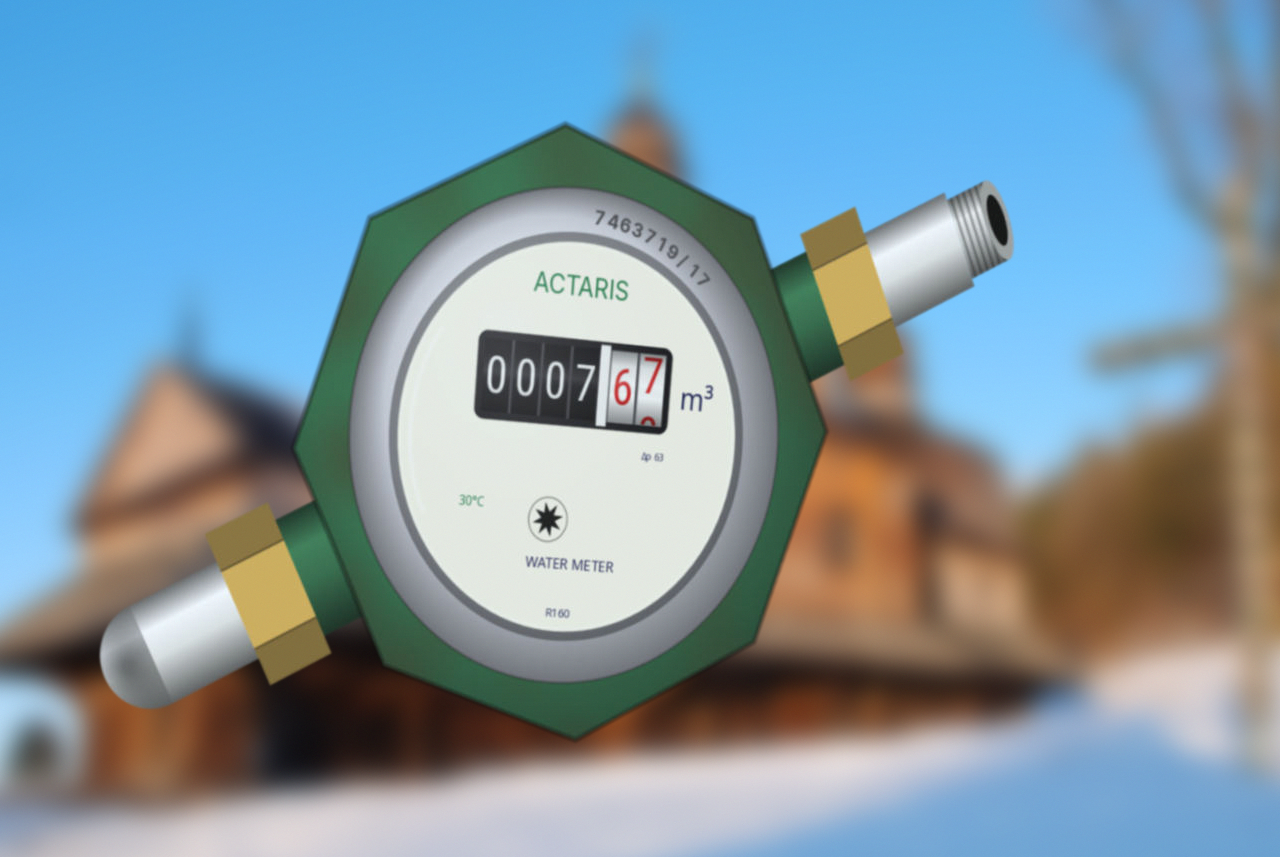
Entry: **7.67** m³
